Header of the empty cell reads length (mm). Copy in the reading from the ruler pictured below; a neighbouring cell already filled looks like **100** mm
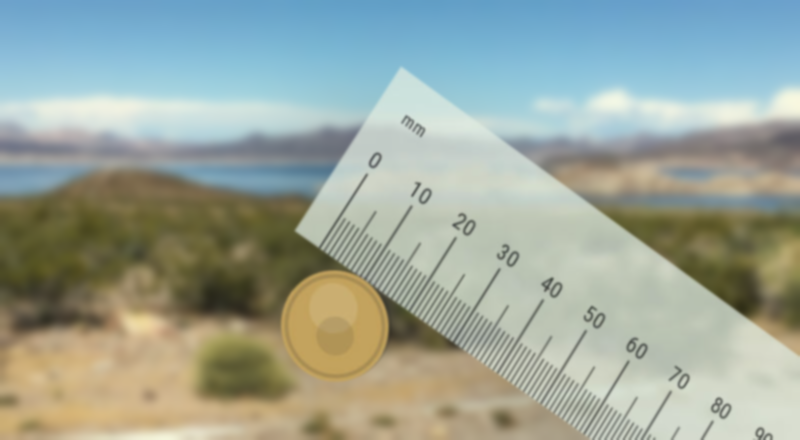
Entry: **20** mm
